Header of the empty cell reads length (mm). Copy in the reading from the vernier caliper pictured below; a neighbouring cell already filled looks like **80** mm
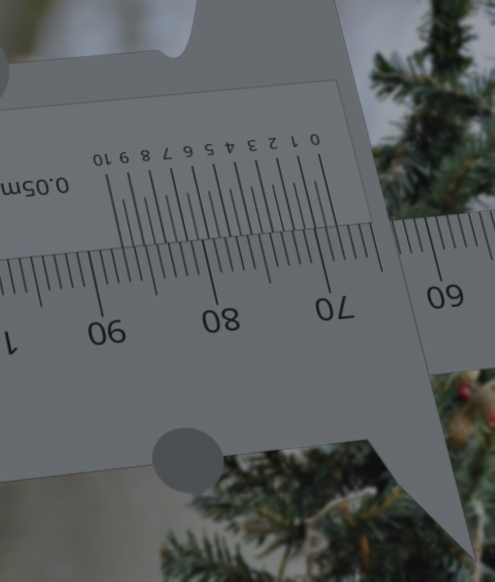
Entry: **68.0** mm
